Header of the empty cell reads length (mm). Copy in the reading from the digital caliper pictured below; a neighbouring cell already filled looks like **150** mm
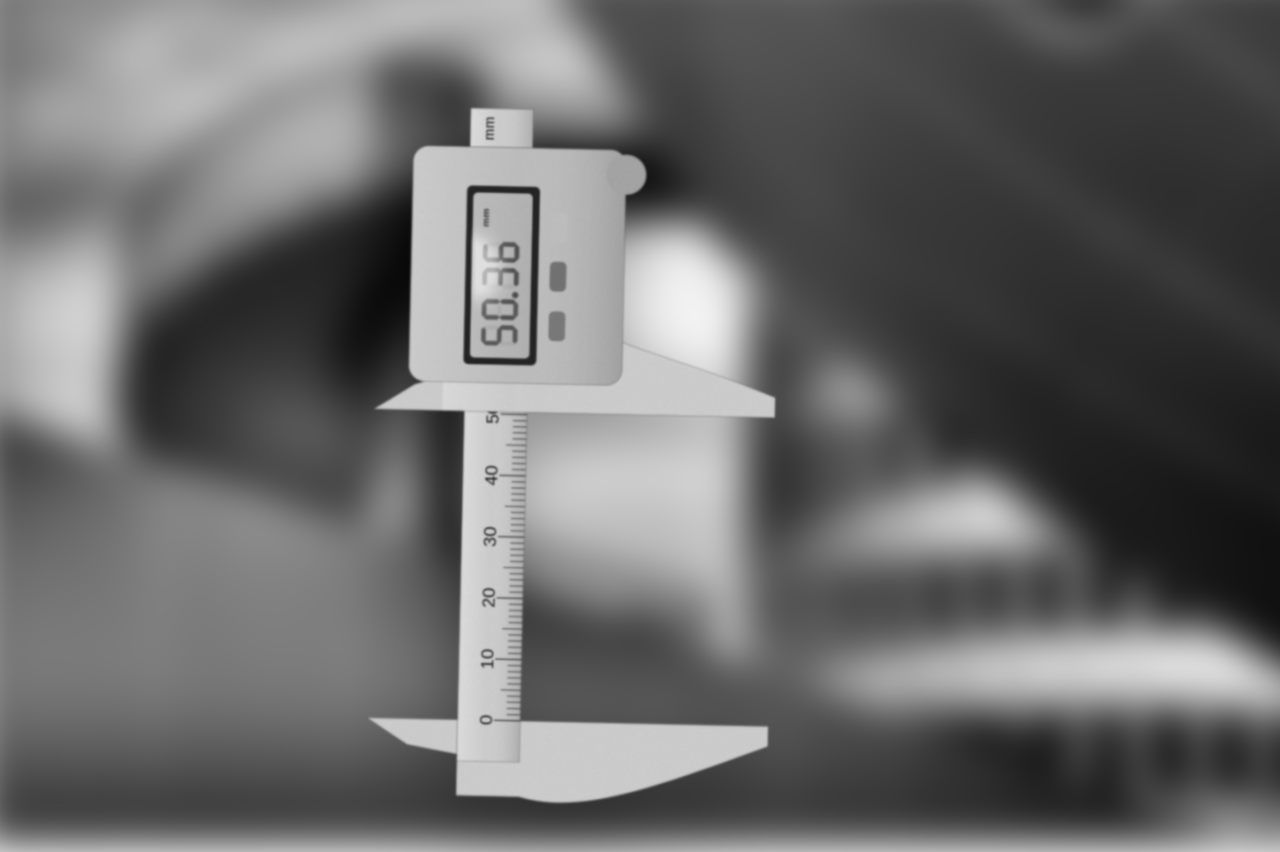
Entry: **50.36** mm
